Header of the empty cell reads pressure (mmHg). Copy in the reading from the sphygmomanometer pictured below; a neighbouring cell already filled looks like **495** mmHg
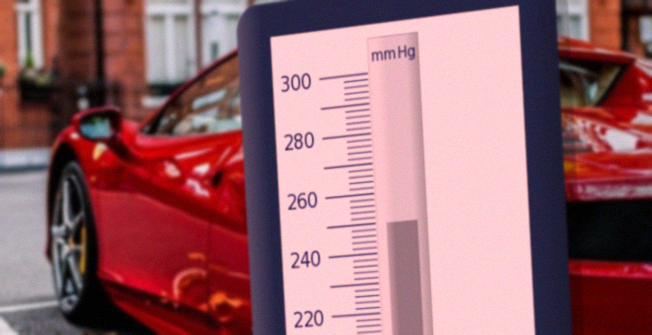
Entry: **250** mmHg
